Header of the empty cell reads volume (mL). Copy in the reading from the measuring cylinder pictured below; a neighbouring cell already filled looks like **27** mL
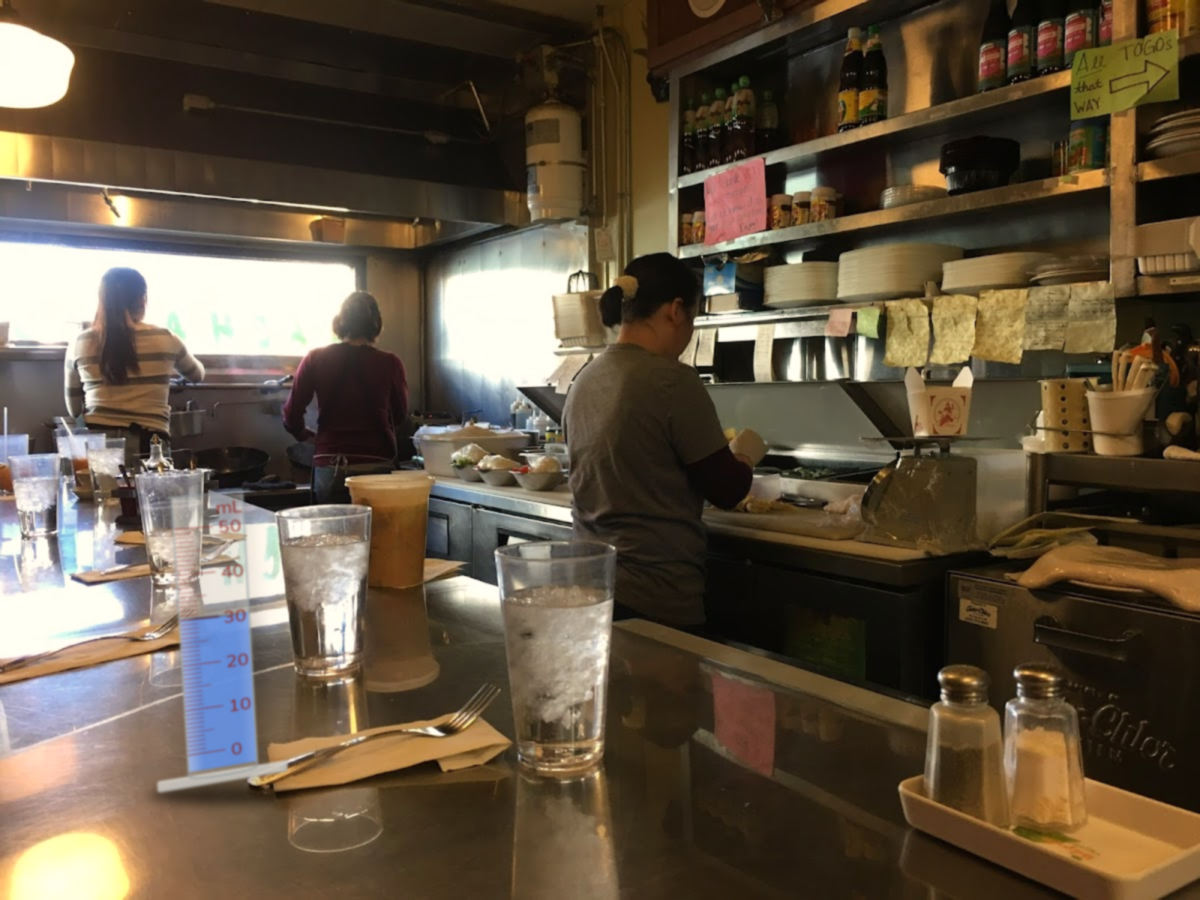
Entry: **30** mL
